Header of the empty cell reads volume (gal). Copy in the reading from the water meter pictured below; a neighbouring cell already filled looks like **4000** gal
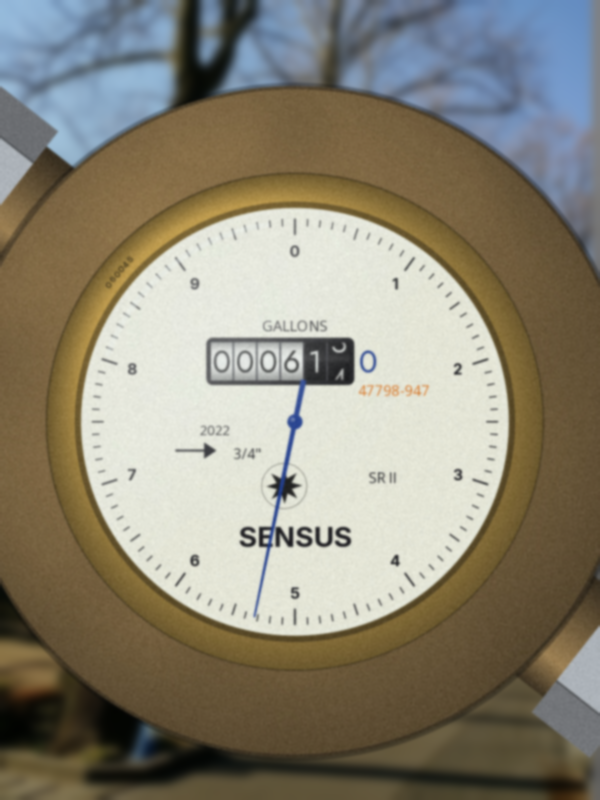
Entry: **6135.3** gal
